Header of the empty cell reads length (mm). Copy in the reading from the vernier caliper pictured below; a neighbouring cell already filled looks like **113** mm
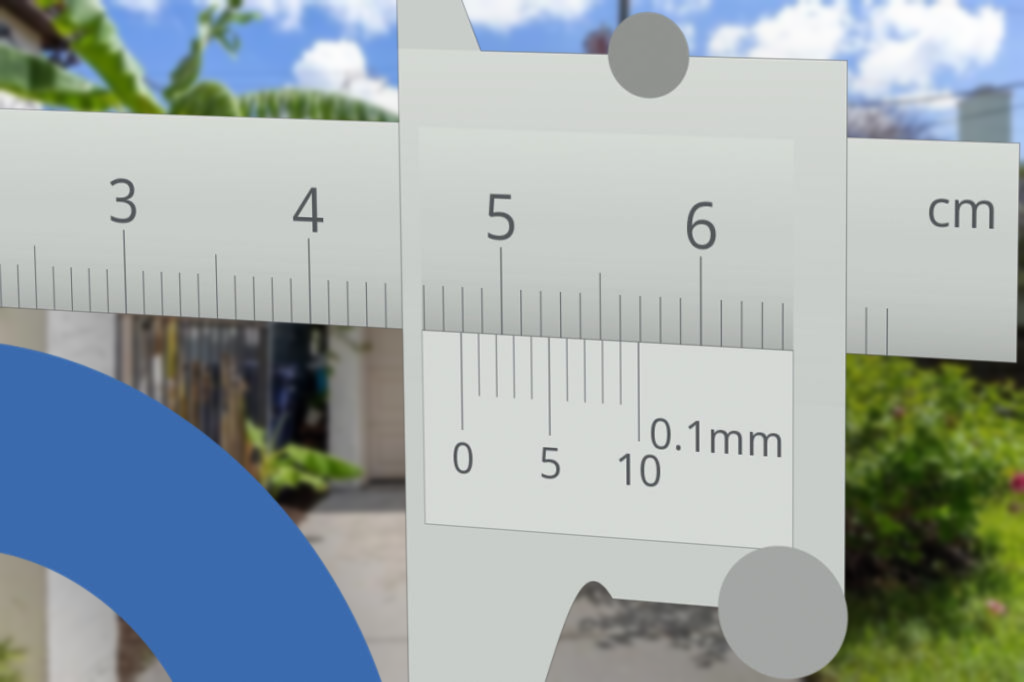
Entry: **47.9** mm
